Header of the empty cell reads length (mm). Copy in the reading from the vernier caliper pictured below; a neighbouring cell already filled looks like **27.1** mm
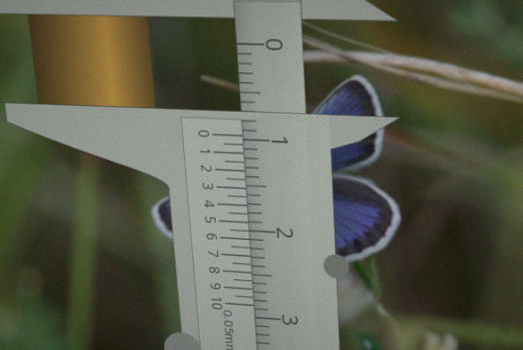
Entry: **9.6** mm
